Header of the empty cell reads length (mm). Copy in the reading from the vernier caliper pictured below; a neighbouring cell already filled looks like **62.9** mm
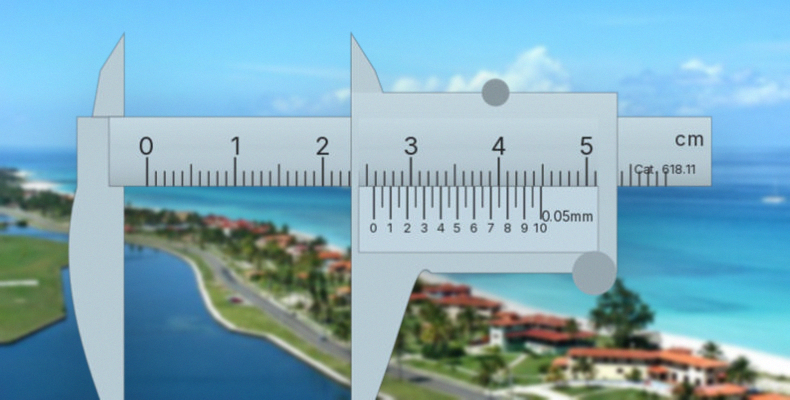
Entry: **25.8** mm
